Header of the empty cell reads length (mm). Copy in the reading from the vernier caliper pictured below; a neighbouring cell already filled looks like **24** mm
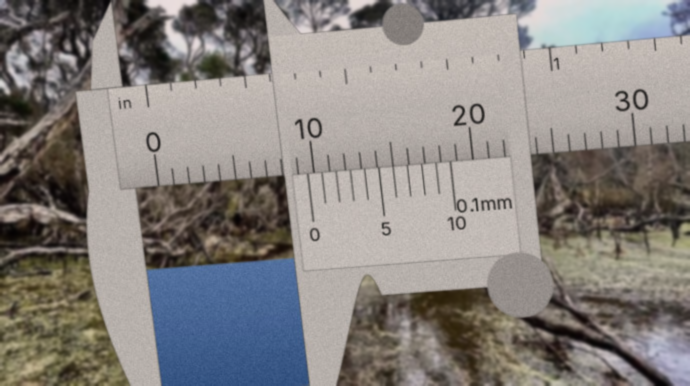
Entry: **9.6** mm
